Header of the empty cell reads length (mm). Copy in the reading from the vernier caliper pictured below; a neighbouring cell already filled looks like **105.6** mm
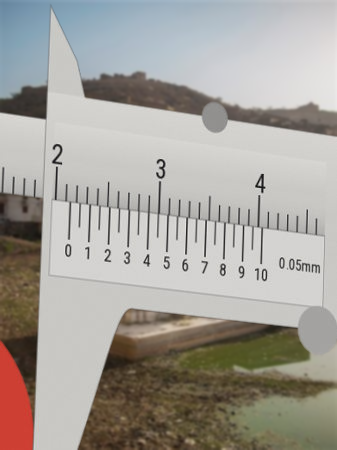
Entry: **21.4** mm
